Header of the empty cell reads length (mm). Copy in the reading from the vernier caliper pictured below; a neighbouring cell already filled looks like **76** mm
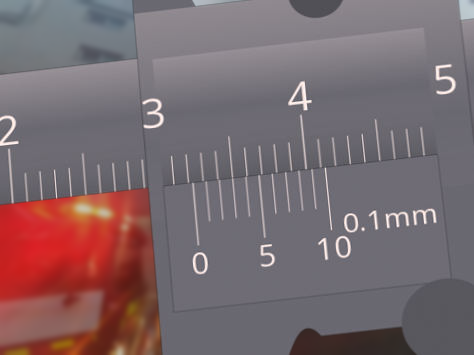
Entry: **32.3** mm
